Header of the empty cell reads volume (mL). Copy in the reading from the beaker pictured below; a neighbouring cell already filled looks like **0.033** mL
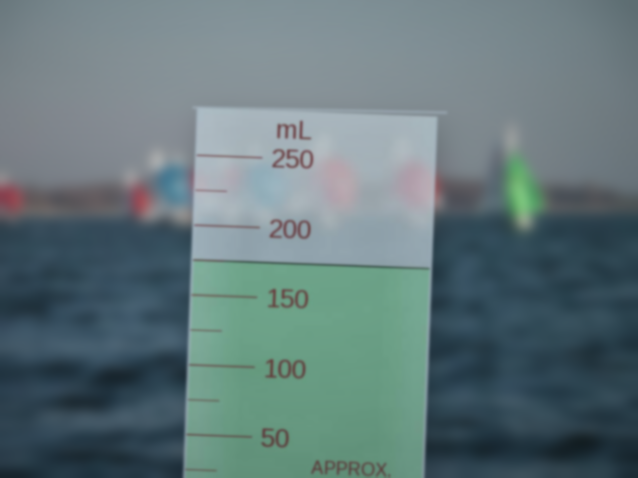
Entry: **175** mL
